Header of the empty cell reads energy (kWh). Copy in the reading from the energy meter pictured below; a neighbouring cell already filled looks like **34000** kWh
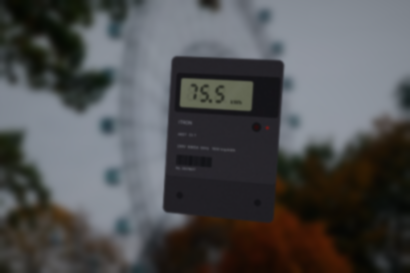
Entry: **75.5** kWh
